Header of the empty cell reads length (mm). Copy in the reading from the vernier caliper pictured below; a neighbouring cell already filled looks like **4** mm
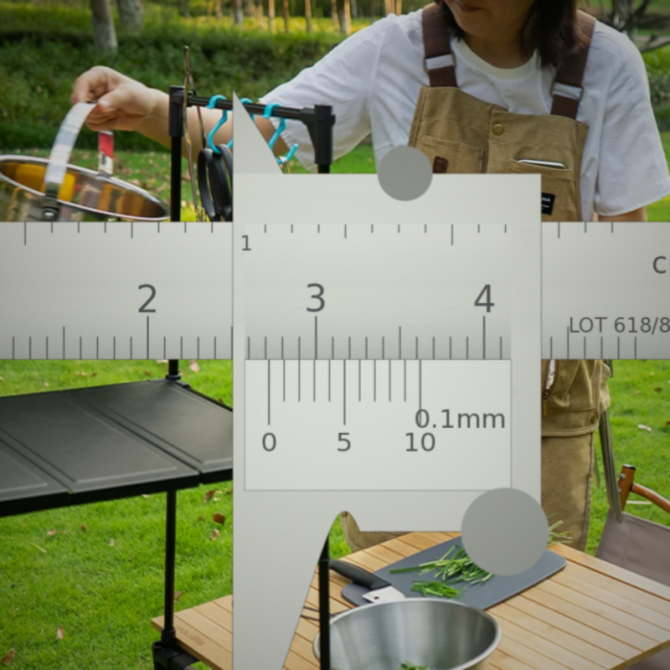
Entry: **27.2** mm
